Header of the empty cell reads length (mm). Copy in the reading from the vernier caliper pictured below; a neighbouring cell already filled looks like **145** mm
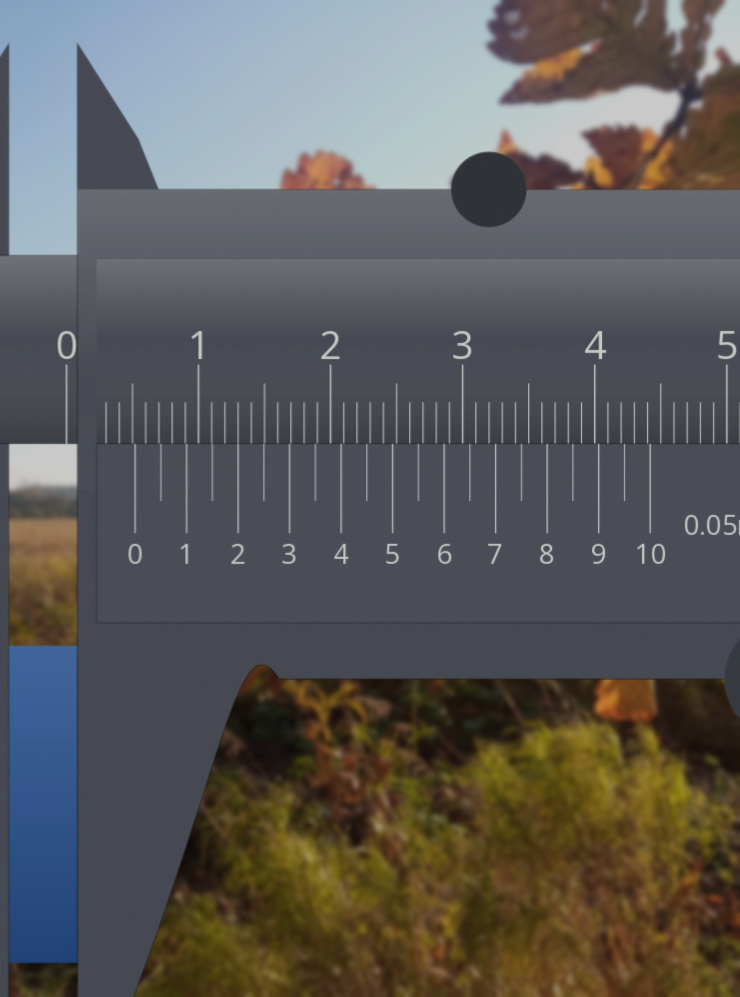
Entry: **5.2** mm
